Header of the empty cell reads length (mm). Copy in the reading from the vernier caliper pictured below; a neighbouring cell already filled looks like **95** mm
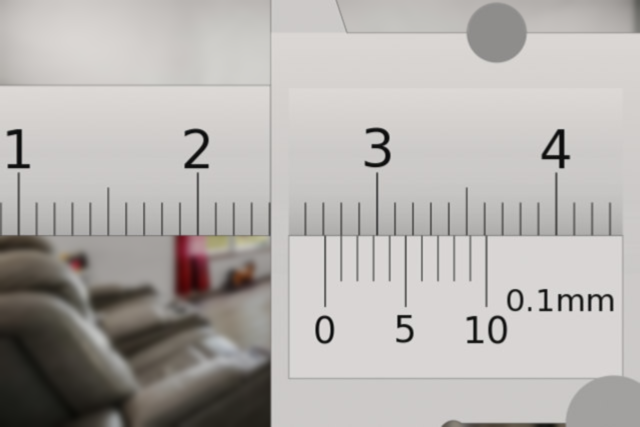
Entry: **27.1** mm
